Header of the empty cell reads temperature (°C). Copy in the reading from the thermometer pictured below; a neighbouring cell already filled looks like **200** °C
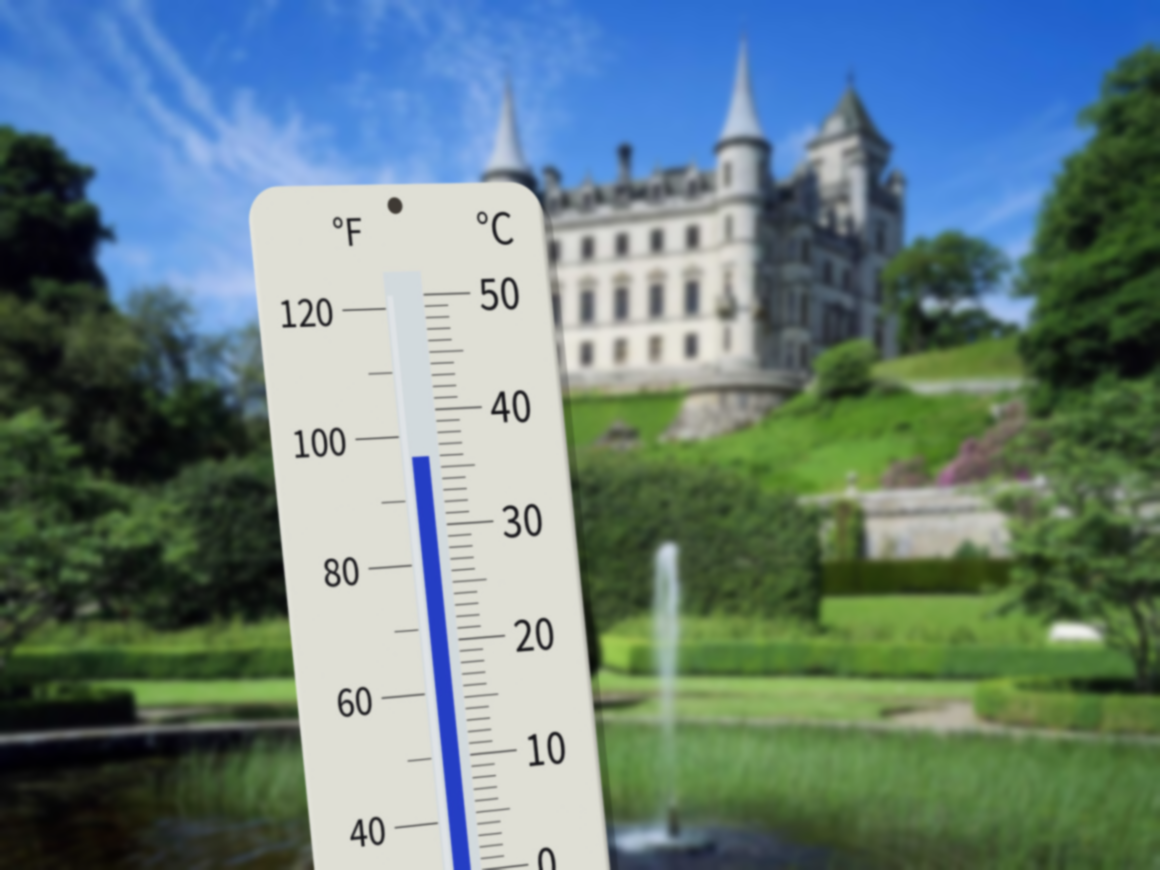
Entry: **36** °C
